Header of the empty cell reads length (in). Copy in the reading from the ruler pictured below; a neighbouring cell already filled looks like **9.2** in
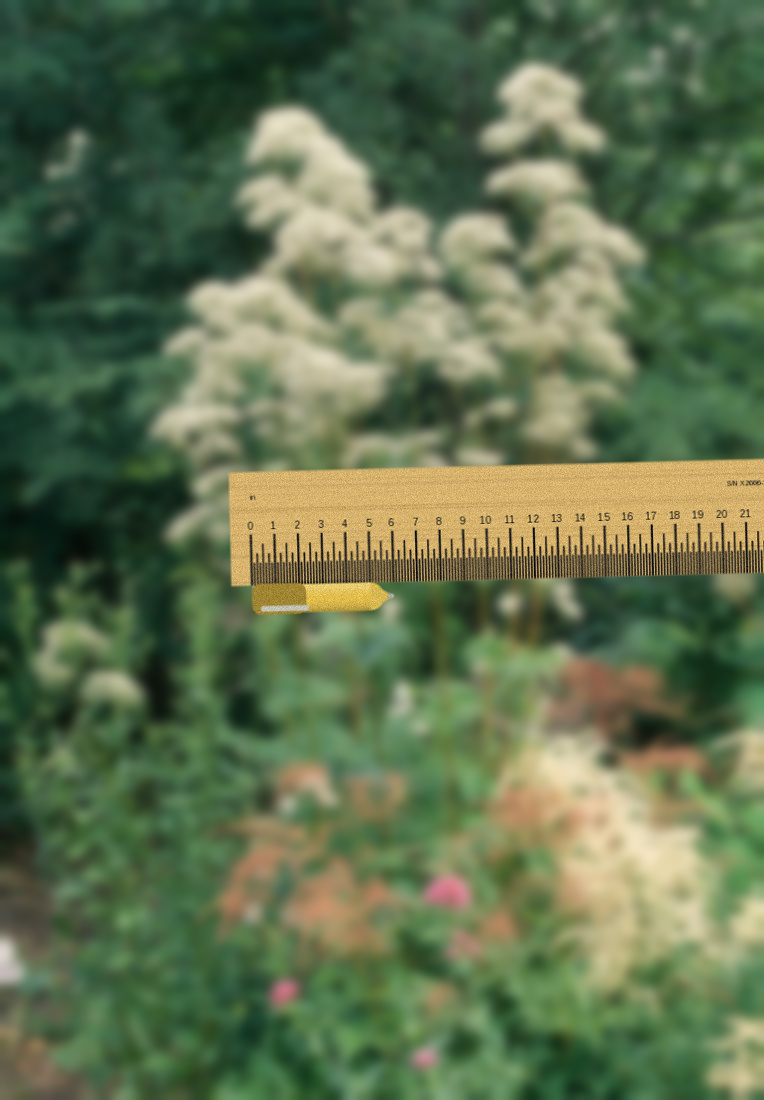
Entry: **6** in
